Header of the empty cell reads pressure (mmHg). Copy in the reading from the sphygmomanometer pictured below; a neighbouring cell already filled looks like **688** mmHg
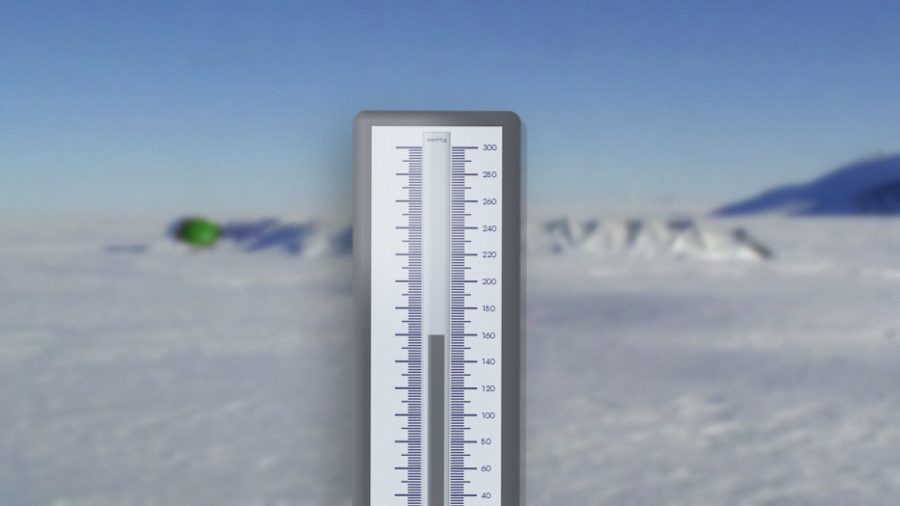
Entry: **160** mmHg
